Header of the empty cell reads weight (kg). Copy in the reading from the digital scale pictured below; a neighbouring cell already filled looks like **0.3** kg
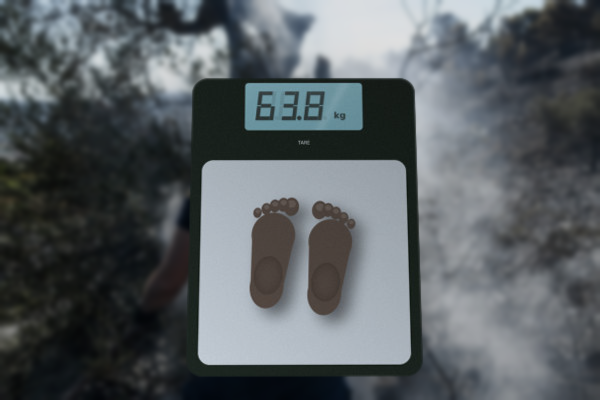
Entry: **63.8** kg
